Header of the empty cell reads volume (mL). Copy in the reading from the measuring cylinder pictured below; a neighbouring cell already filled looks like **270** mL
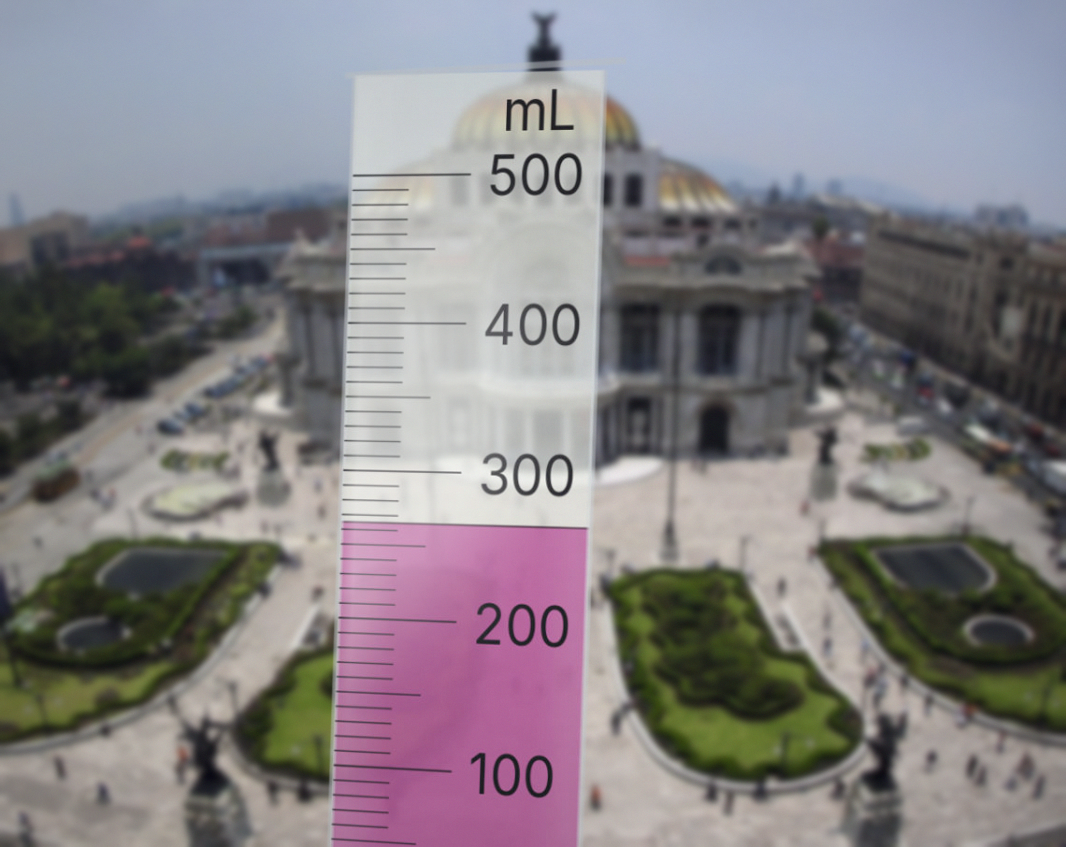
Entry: **265** mL
